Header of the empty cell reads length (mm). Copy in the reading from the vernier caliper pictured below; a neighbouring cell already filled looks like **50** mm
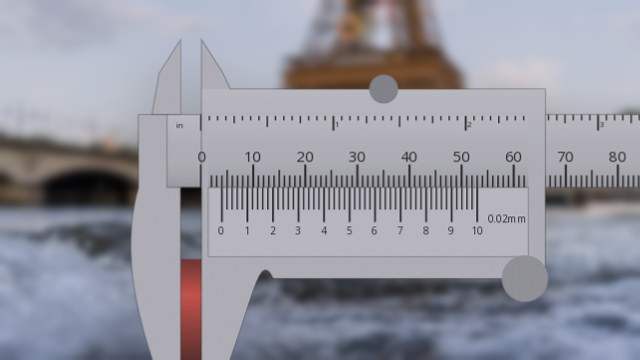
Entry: **4.0** mm
